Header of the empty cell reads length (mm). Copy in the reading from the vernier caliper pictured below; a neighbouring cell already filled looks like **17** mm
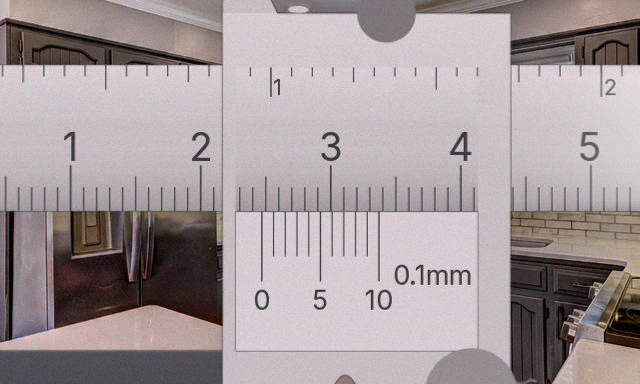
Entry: **24.7** mm
